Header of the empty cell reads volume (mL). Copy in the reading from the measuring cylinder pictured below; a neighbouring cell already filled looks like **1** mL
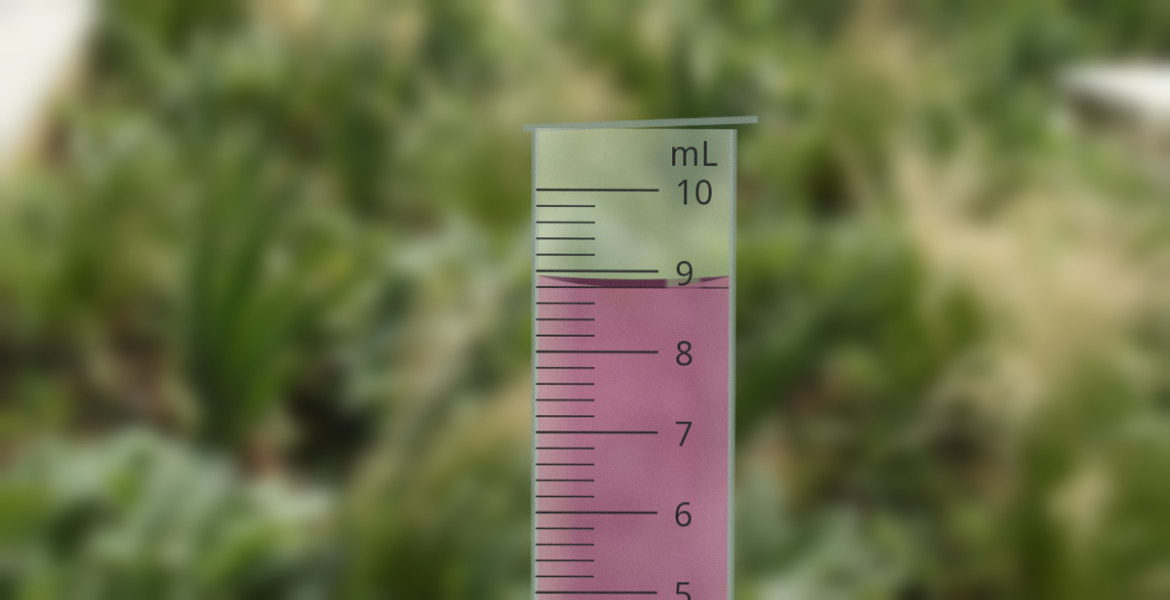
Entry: **8.8** mL
